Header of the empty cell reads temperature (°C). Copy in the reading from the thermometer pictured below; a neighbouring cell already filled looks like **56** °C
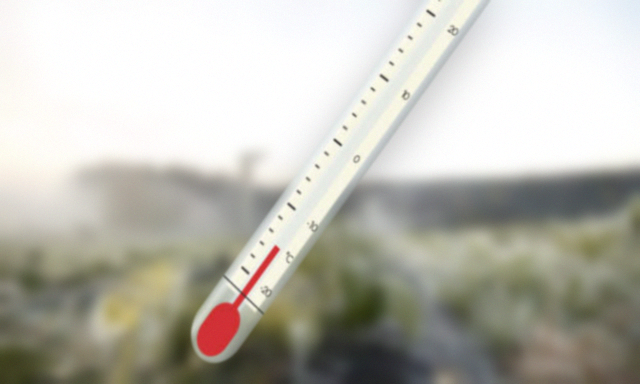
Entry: **-15** °C
